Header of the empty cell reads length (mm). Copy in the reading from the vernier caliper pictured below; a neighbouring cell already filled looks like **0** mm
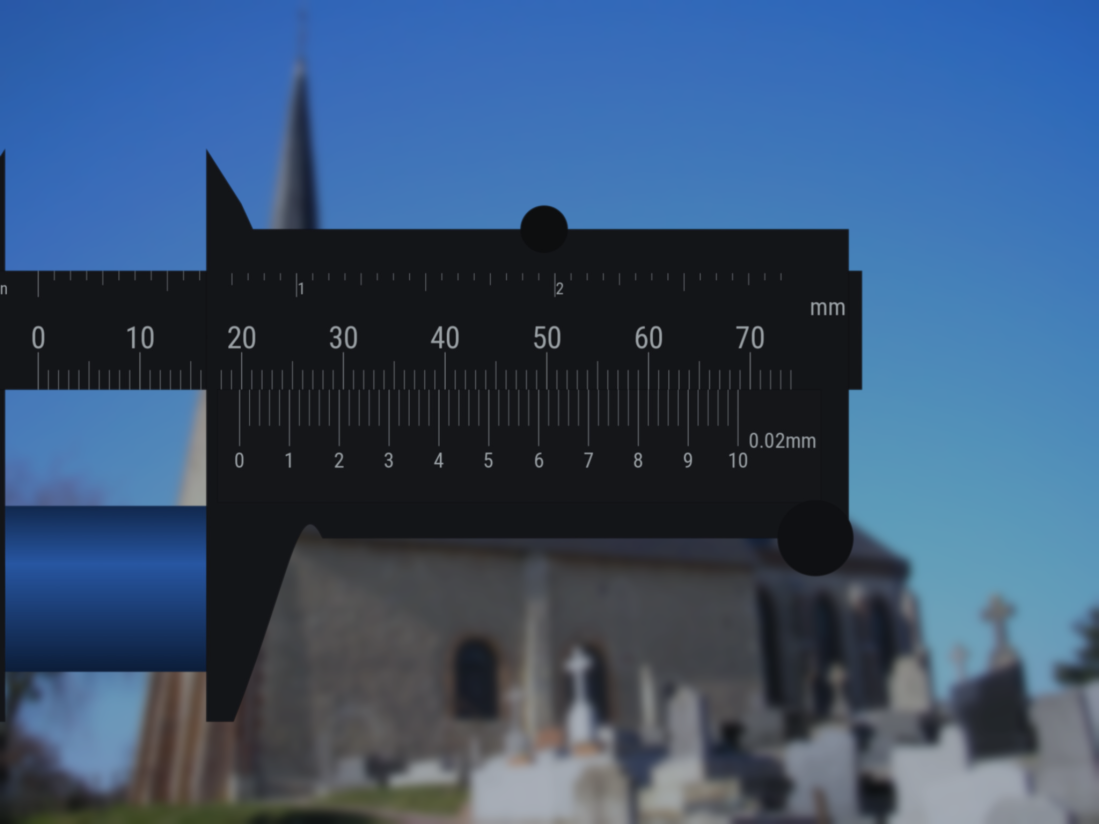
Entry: **19.8** mm
